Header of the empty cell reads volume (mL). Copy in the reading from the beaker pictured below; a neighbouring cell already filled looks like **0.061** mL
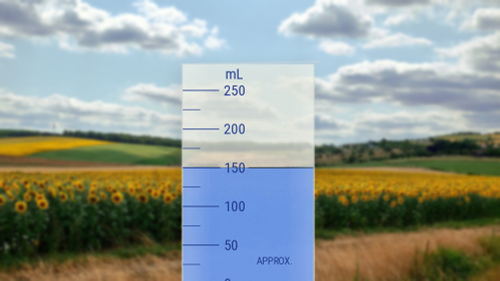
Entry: **150** mL
